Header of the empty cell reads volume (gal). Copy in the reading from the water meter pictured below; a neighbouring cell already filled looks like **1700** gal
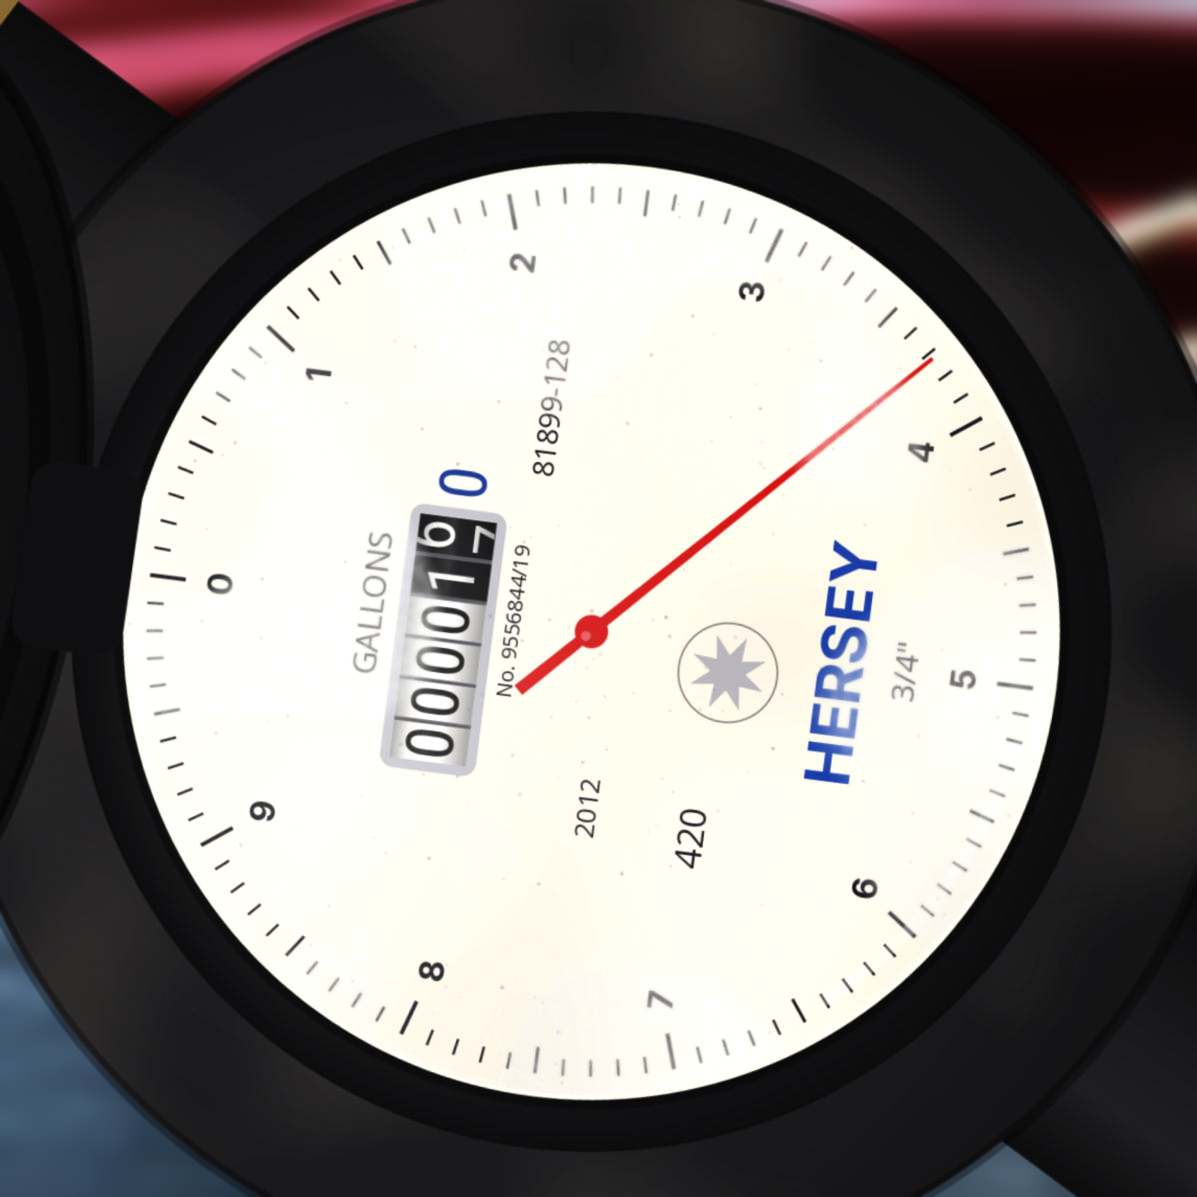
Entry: **163.7** gal
